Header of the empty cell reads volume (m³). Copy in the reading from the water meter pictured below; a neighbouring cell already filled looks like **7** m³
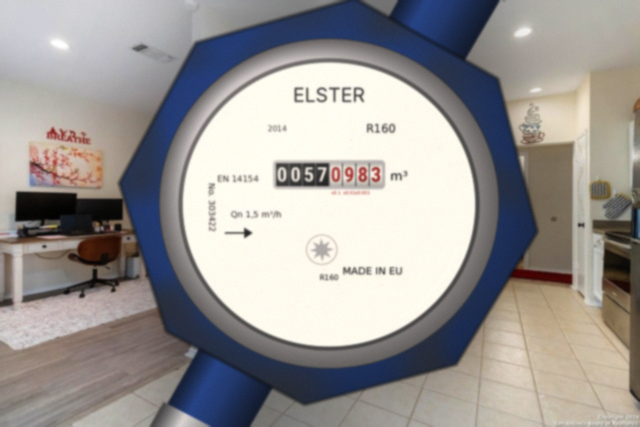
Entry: **57.0983** m³
